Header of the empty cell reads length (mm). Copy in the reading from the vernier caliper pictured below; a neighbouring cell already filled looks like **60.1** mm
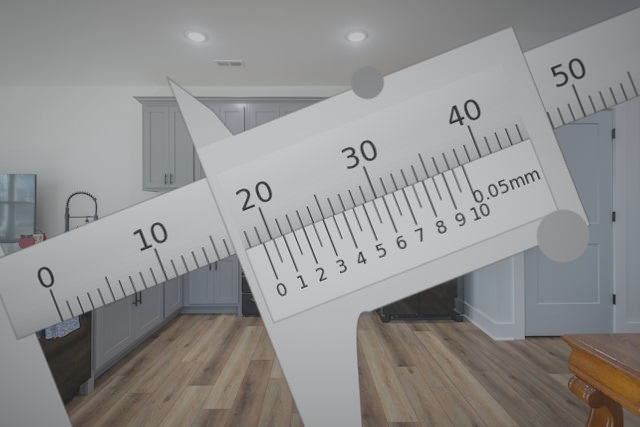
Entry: **19.2** mm
